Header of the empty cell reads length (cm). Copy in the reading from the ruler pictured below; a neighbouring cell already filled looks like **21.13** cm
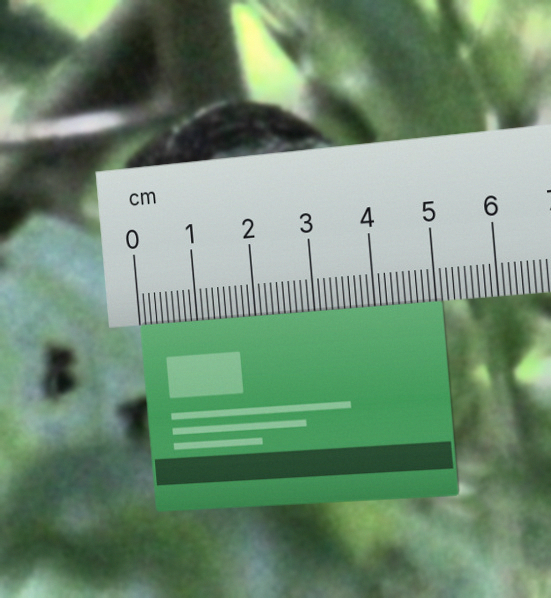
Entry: **5.1** cm
